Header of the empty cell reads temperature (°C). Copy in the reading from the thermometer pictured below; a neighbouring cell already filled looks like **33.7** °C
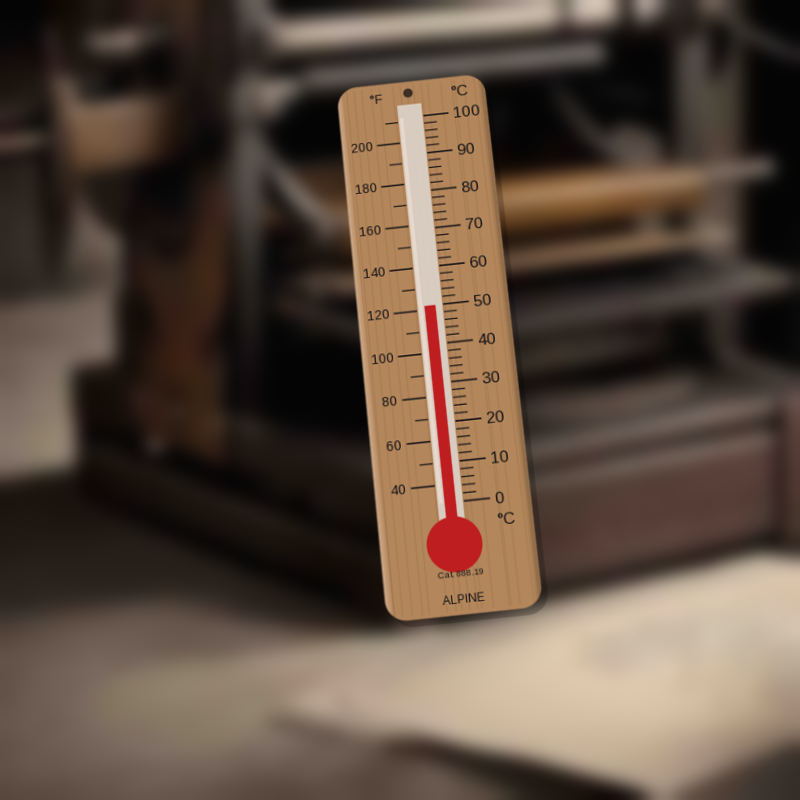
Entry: **50** °C
